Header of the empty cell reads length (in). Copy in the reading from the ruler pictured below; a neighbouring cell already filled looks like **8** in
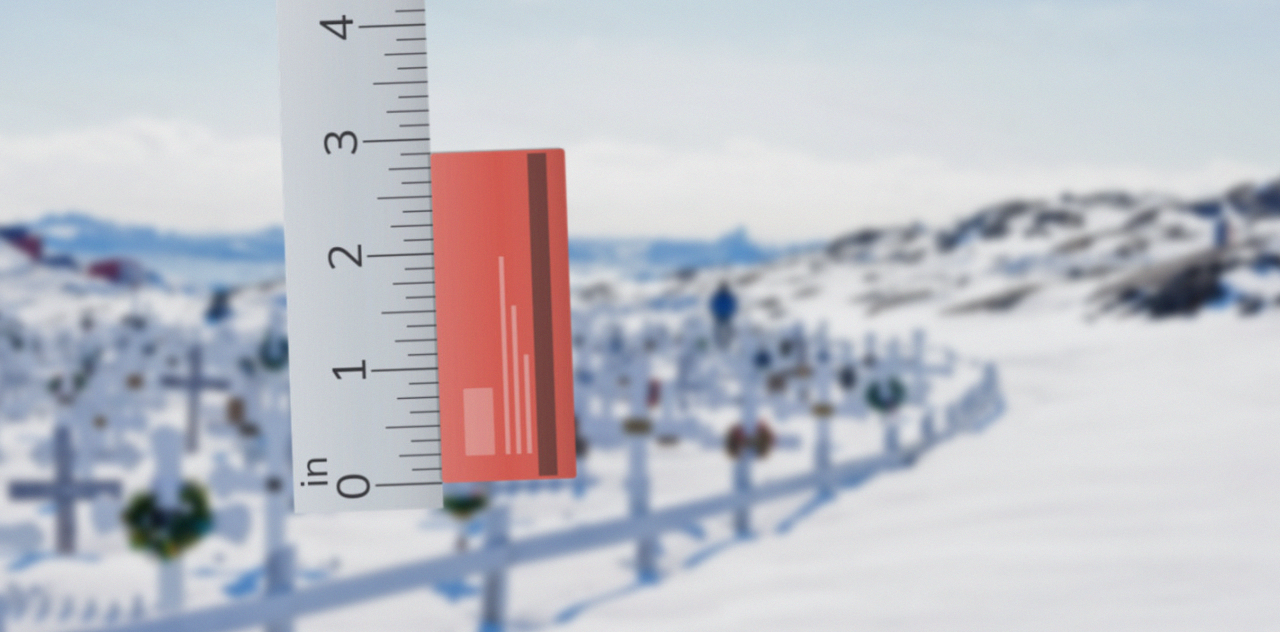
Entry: **2.875** in
